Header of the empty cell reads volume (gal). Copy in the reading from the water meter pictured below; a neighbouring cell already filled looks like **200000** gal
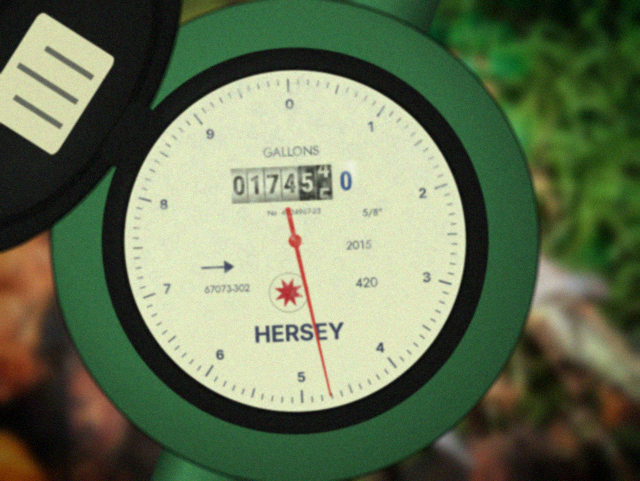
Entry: **174544.7** gal
